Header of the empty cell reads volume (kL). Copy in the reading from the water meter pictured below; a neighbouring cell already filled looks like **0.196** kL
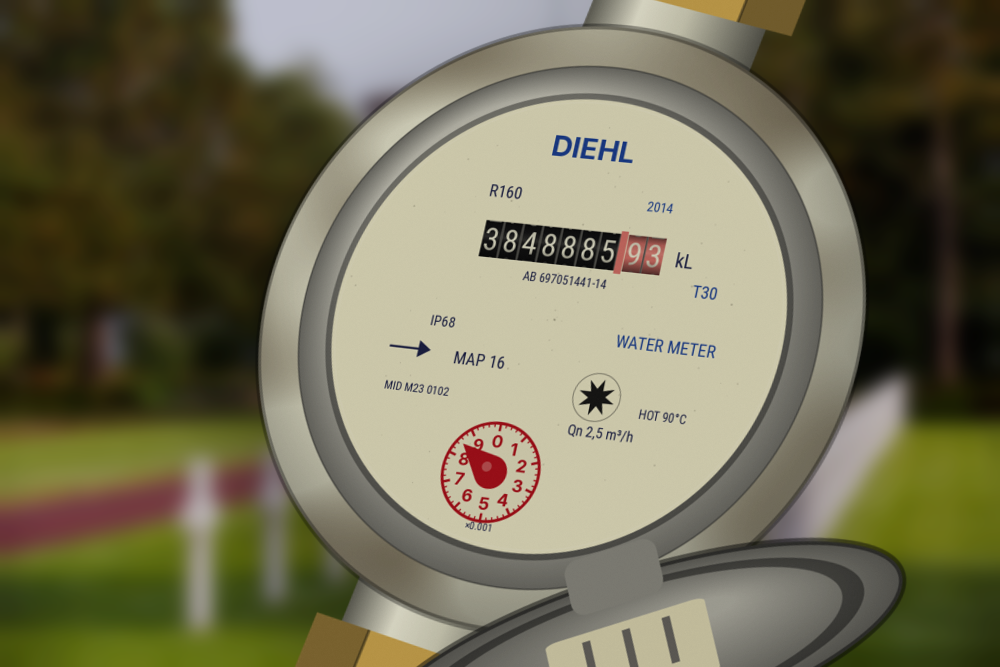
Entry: **3848885.938** kL
